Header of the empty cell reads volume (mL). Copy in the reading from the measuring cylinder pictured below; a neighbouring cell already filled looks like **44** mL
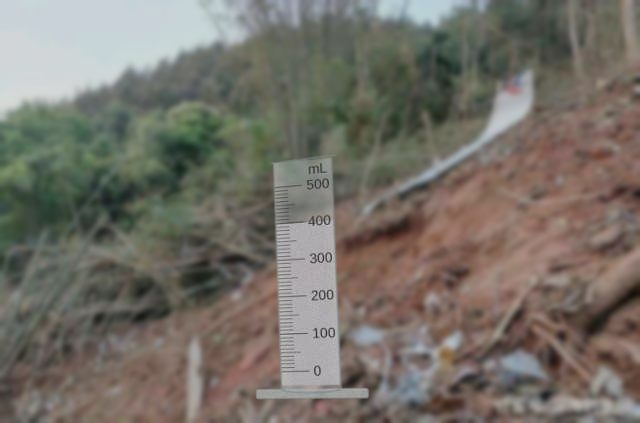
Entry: **400** mL
